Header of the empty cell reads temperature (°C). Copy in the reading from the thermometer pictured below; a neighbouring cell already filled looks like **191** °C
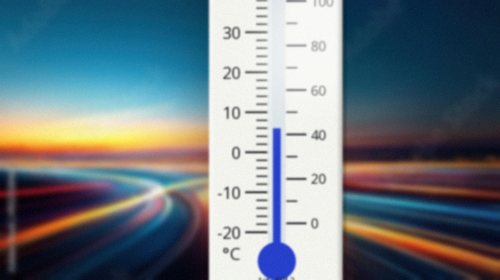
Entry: **6** °C
